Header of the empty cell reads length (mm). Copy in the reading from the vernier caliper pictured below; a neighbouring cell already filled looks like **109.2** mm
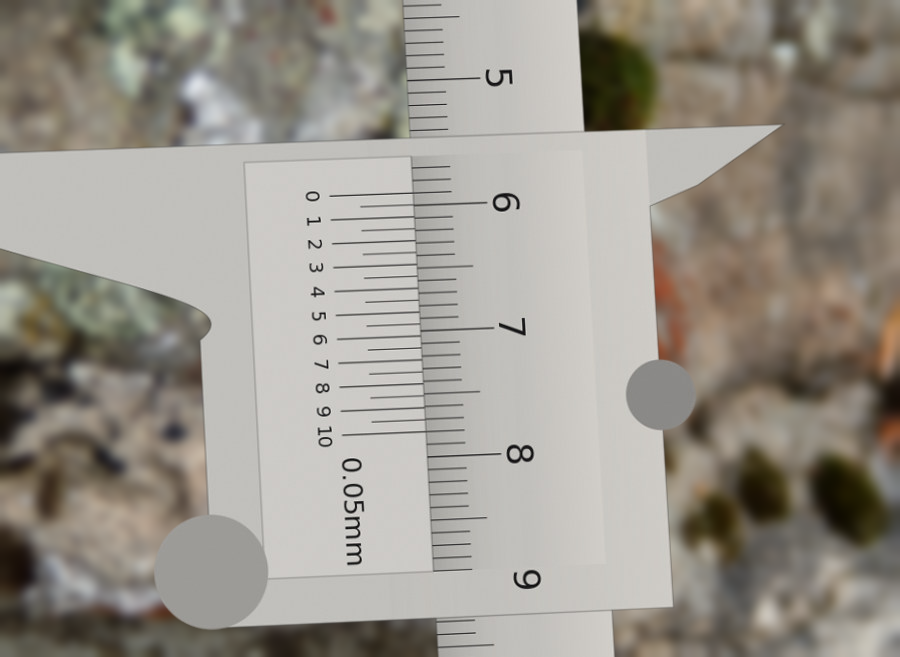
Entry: **59.0** mm
